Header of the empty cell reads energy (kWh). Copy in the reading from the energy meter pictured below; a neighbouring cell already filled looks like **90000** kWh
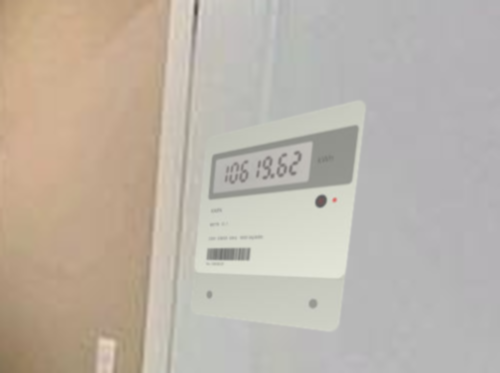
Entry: **10619.62** kWh
